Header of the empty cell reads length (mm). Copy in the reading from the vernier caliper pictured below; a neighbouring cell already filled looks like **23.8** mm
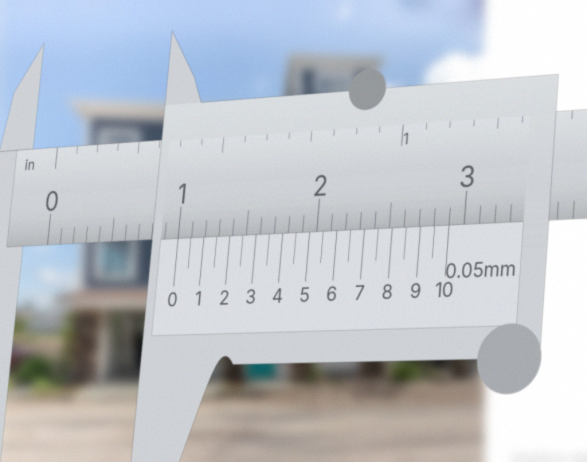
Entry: **10.0** mm
